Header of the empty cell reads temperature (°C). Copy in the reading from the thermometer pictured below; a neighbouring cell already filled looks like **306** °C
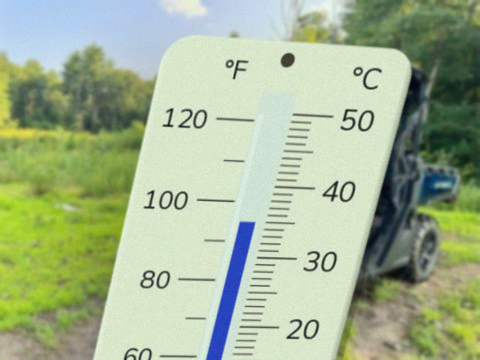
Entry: **35** °C
